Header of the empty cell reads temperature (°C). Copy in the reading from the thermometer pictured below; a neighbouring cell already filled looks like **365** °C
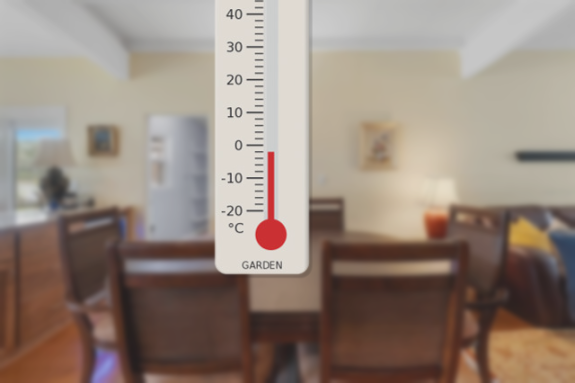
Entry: **-2** °C
